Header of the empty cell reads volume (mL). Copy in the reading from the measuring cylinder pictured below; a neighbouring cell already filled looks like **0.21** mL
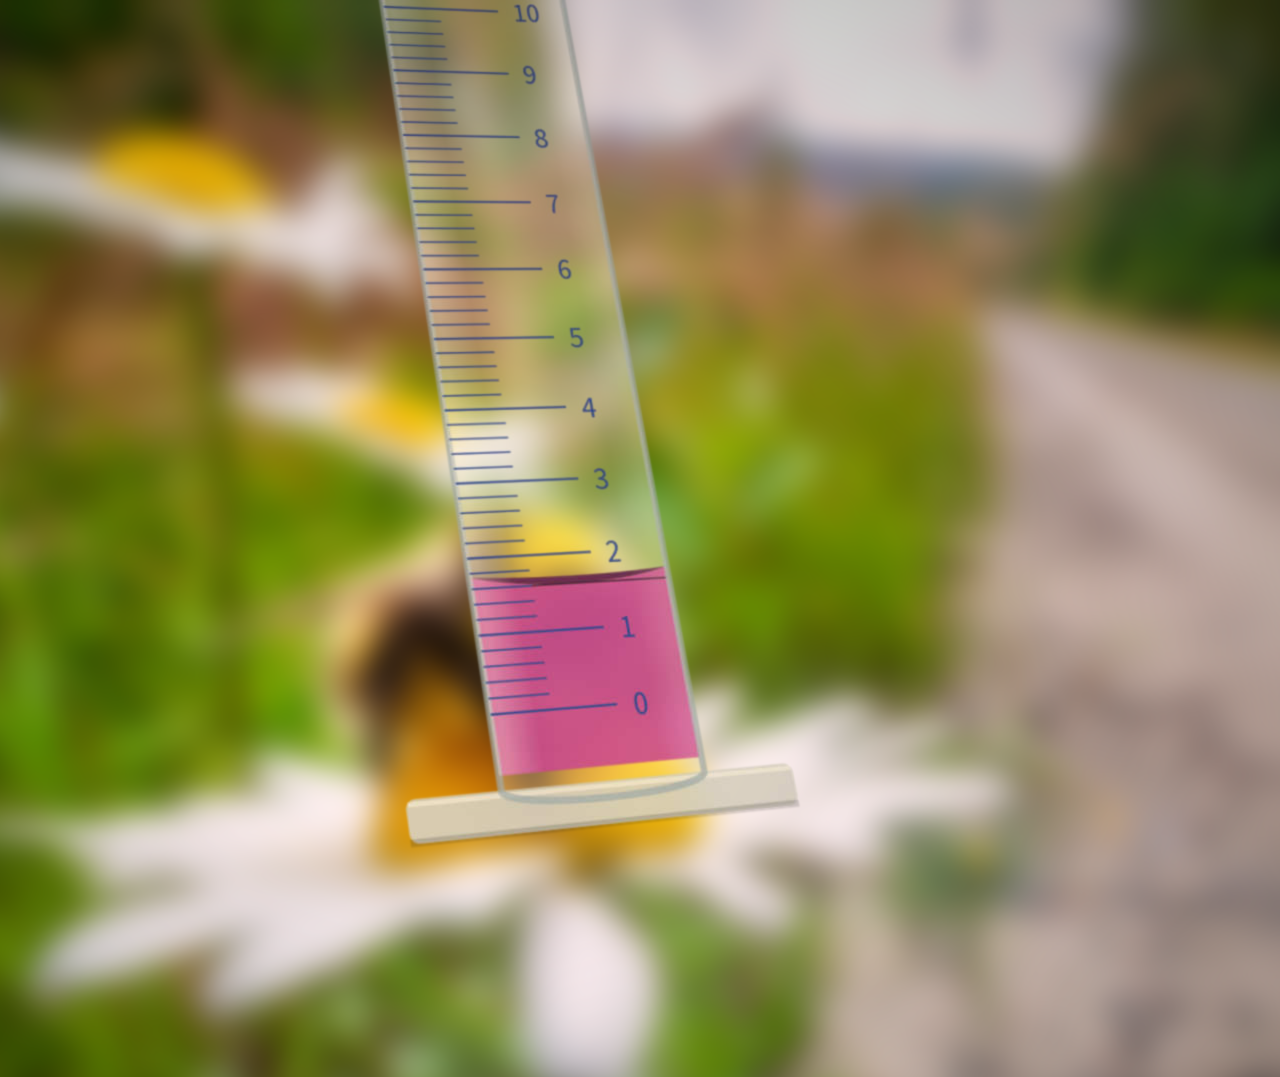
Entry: **1.6** mL
